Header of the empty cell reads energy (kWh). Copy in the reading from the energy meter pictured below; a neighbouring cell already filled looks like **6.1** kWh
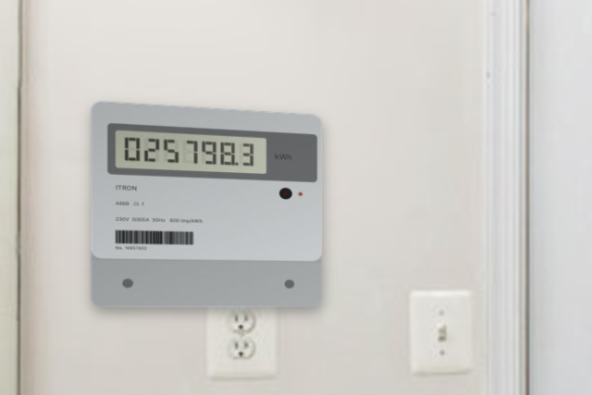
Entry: **25798.3** kWh
